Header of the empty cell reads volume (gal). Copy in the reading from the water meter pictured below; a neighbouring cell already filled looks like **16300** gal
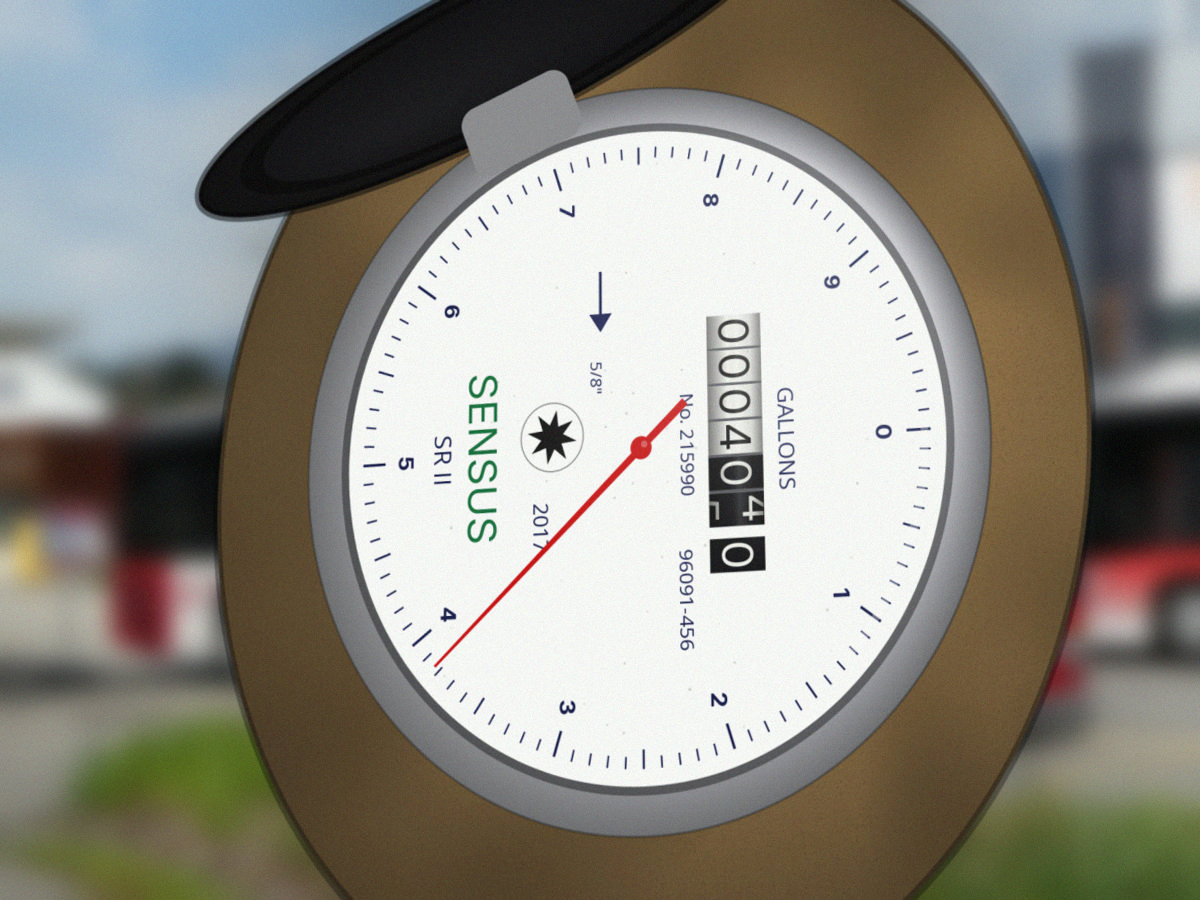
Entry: **4043.8** gal
